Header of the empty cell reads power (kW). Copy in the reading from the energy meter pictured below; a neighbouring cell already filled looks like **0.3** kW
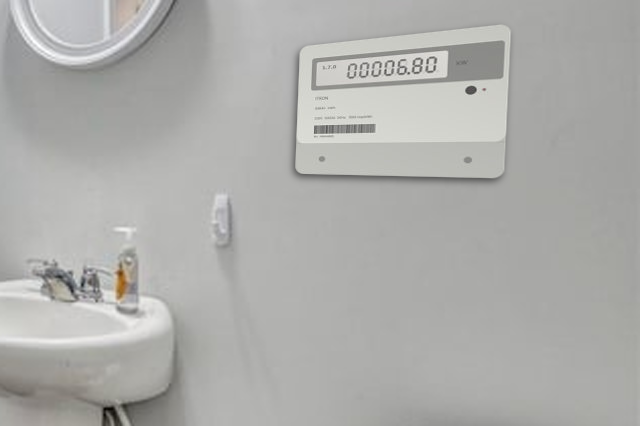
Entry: **6.80** kW
